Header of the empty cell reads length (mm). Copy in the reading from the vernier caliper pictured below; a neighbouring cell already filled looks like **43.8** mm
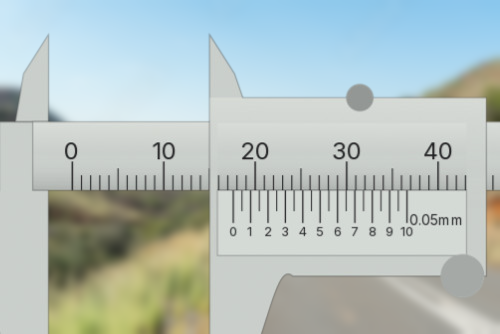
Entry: **17.6** mm
